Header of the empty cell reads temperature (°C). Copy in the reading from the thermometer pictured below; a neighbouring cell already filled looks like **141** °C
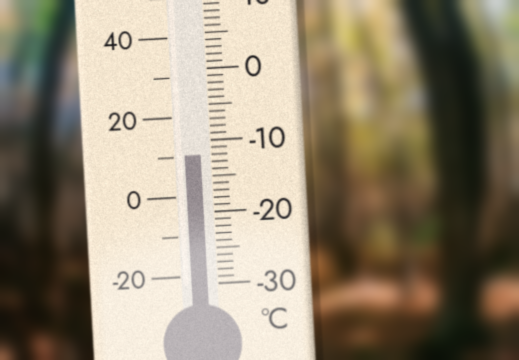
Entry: **-12** °C
